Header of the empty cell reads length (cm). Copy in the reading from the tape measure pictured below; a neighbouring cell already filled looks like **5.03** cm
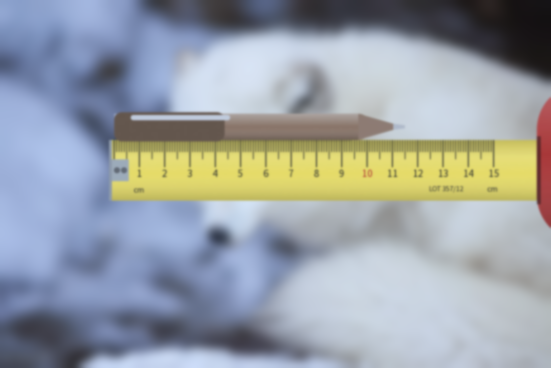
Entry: **11.5** cm
